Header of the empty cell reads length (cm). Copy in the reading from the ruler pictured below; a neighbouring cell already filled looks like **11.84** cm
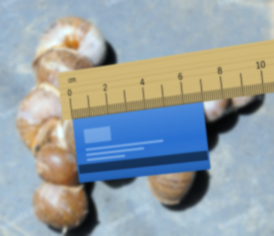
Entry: **7** cm
